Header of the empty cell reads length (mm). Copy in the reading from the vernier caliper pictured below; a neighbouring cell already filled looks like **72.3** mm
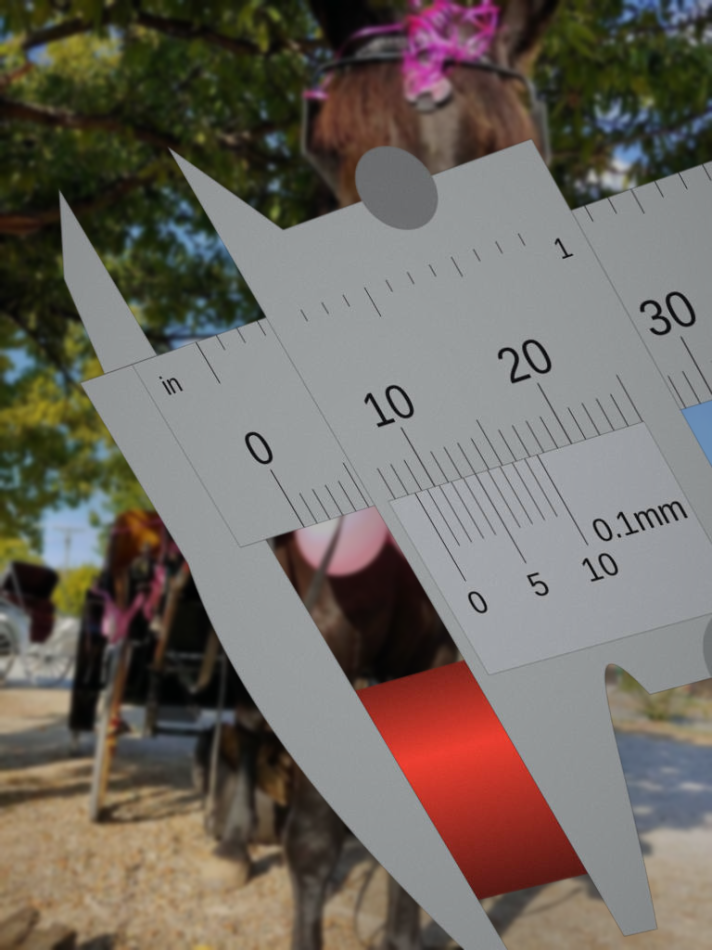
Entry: **8.5** mm
